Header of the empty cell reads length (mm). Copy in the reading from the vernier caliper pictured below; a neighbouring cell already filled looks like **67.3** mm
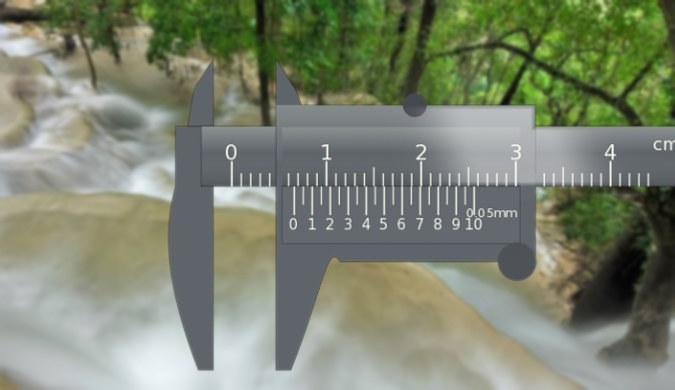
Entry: **6.6** mm
